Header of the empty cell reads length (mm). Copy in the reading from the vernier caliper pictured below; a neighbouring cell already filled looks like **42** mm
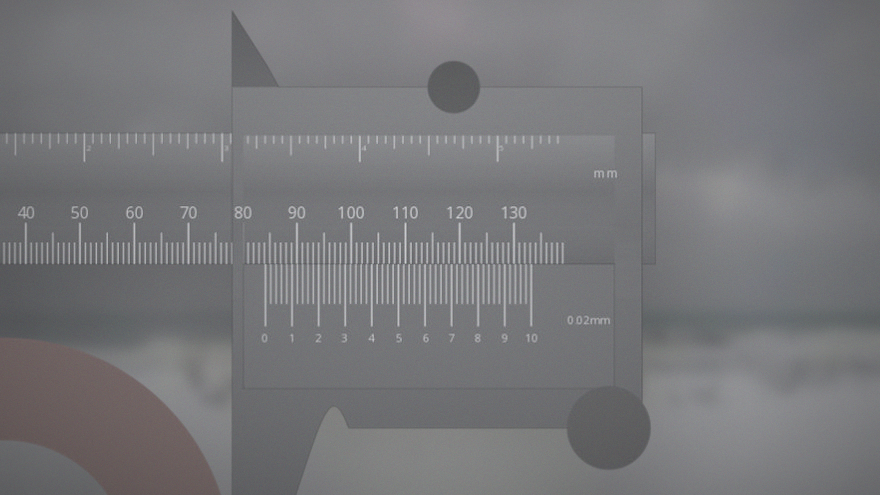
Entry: **84.2** mm
